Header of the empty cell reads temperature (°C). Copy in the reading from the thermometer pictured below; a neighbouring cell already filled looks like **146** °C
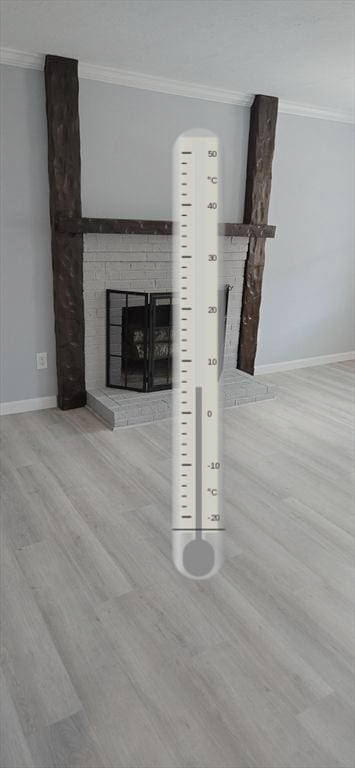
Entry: **5** °C
